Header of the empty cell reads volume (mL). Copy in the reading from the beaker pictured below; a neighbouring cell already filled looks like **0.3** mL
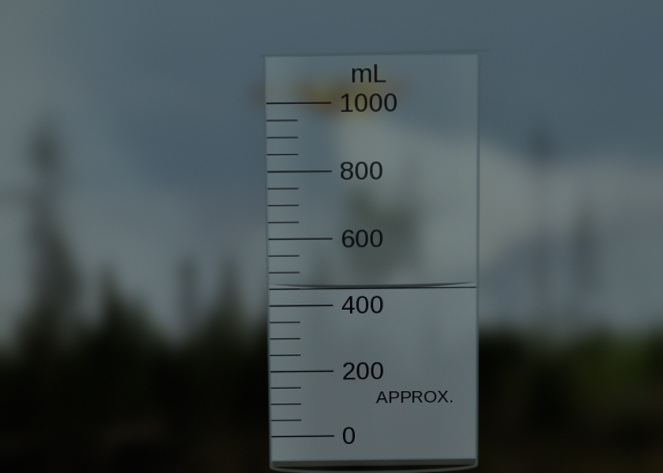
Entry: **450** mL
